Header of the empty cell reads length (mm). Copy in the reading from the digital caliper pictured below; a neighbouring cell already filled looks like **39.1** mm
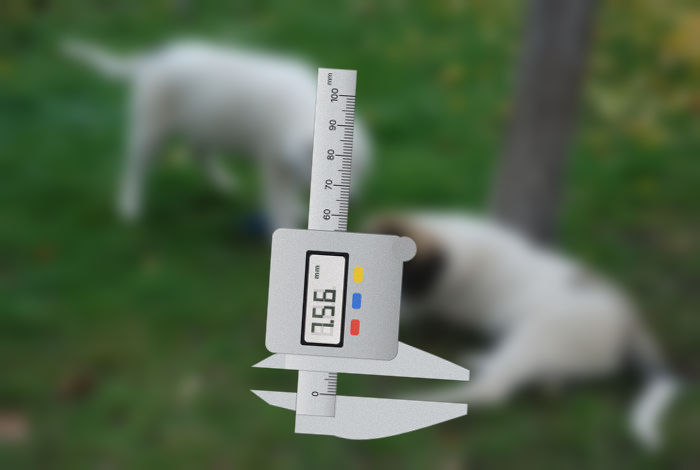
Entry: **7.56** mm
